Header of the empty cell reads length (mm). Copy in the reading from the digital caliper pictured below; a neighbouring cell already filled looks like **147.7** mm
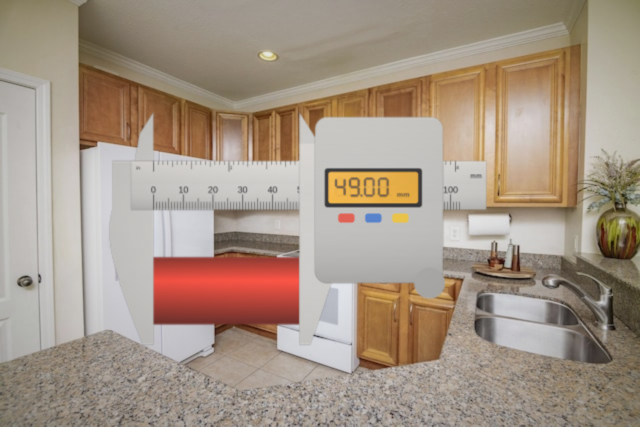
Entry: **49.00** mm
